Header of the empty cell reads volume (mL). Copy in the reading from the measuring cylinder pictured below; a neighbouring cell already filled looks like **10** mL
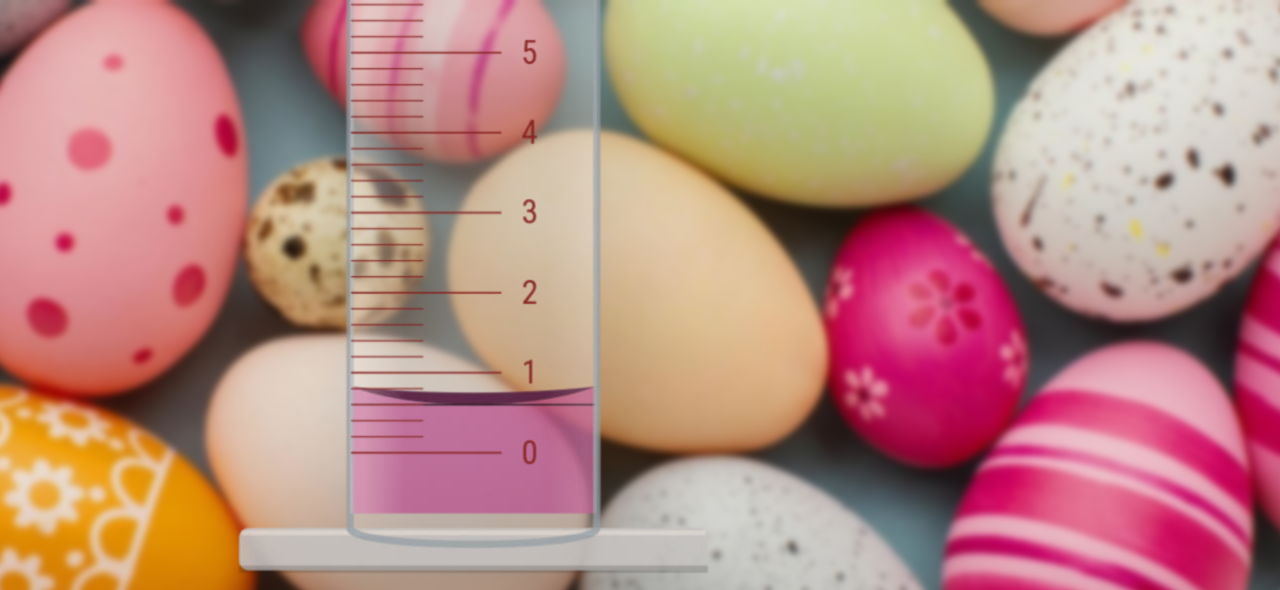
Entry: **0.6** mL
